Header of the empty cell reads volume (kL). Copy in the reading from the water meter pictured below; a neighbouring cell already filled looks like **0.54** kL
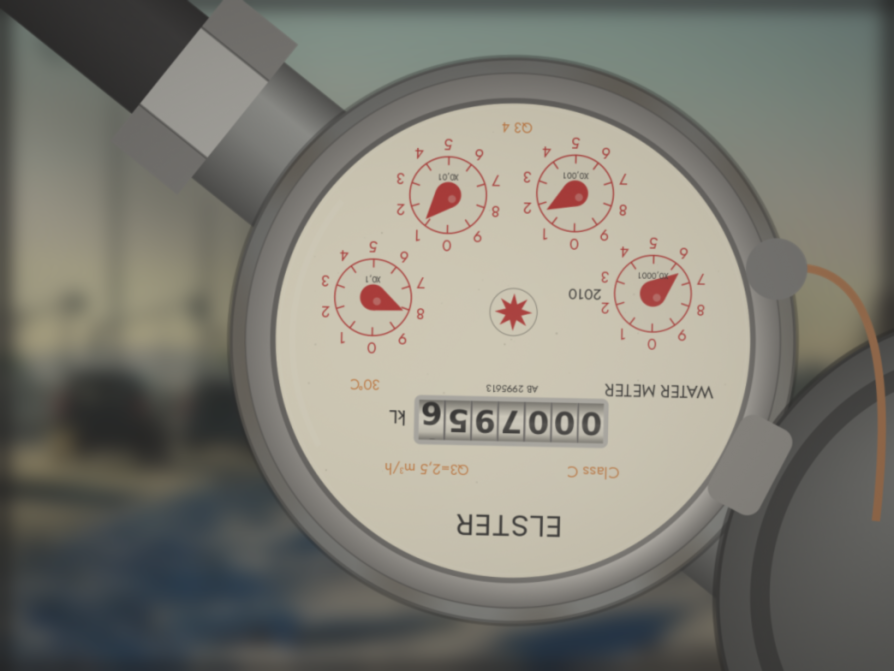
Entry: **7955.8116** kL
